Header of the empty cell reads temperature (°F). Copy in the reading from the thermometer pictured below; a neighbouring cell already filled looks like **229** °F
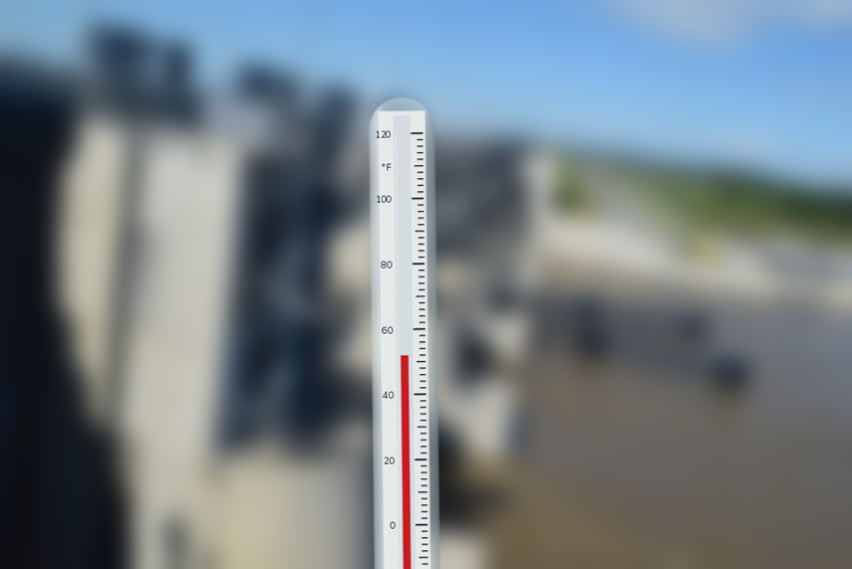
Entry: **52** °F
